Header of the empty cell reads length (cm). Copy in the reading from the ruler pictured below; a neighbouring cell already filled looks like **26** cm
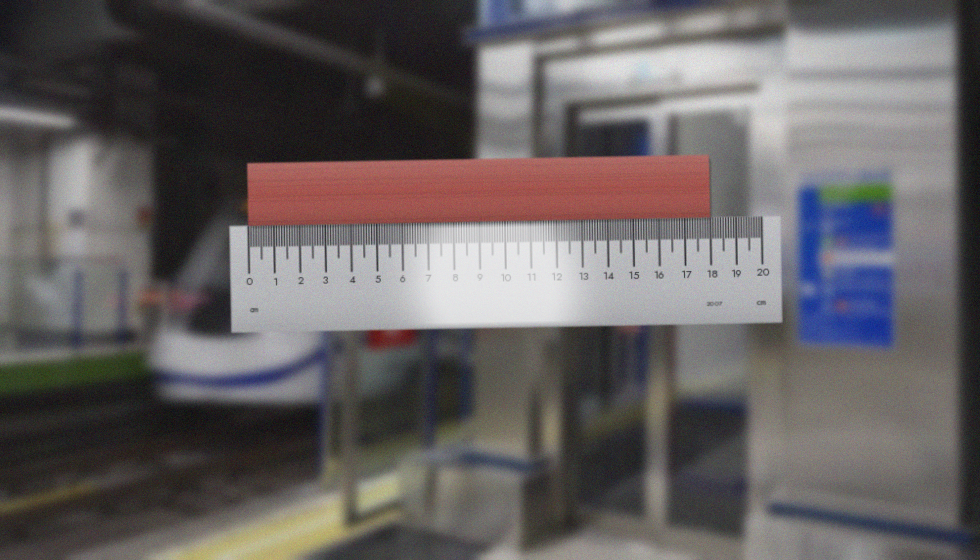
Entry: **18** cm
